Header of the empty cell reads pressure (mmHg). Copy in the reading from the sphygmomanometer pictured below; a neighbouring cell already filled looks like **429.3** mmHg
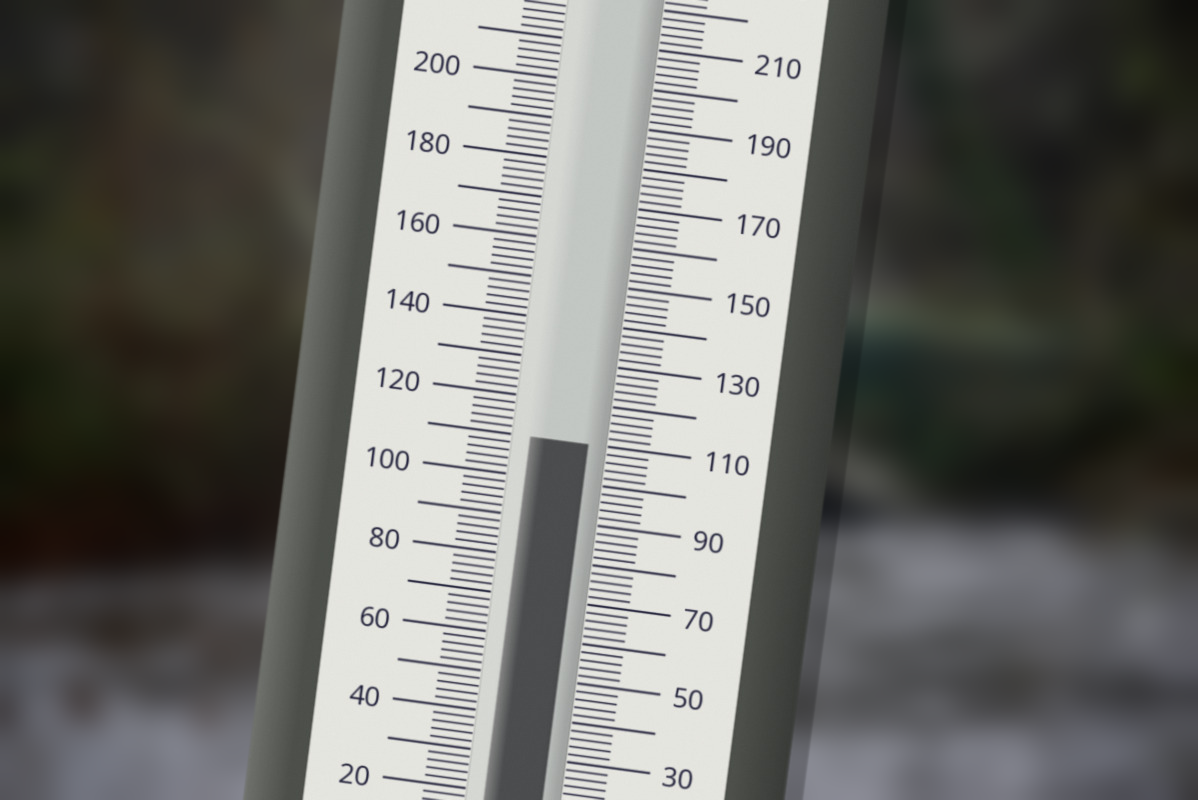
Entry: **110** mmHg
